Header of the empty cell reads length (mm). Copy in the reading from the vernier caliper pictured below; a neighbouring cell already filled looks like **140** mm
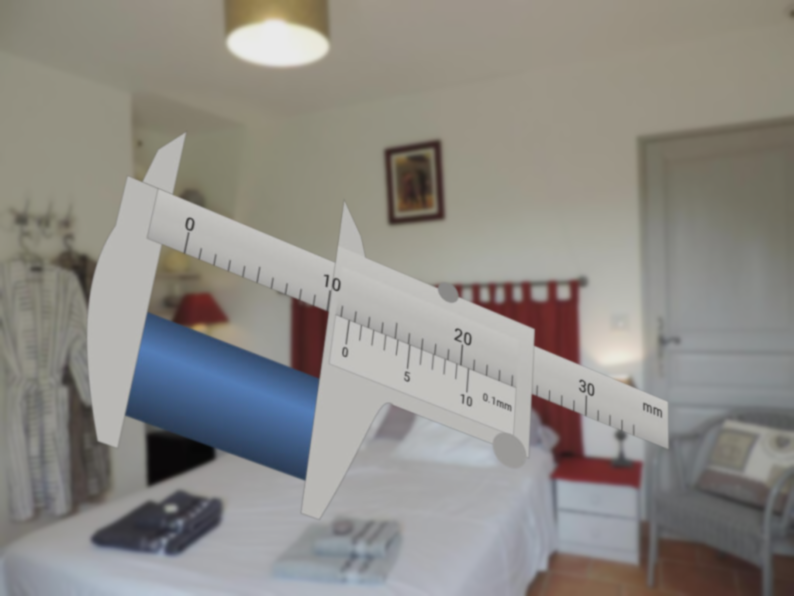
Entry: **11.6** mm
